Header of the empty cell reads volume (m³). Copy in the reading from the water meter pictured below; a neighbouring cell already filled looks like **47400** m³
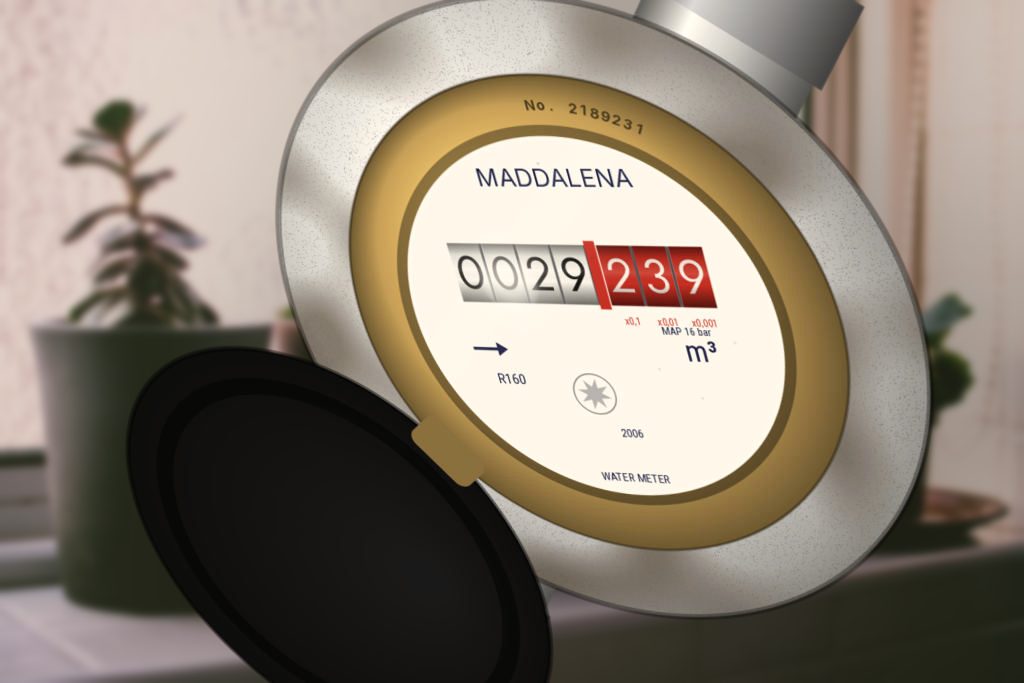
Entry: **29.239** m³
